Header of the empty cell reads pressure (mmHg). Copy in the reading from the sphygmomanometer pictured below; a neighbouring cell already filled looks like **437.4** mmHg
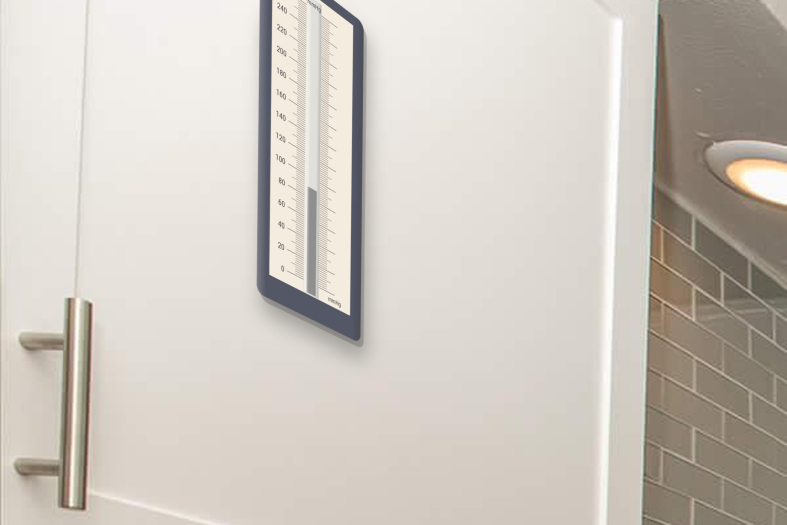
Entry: **90** mmHg
